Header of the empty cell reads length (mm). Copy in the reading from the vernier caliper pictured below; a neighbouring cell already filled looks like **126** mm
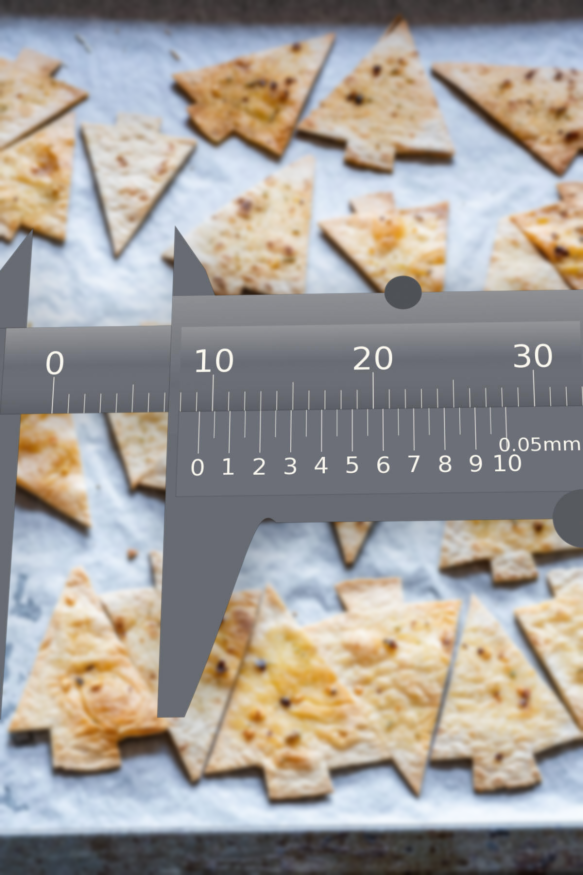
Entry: **9.2** mm
